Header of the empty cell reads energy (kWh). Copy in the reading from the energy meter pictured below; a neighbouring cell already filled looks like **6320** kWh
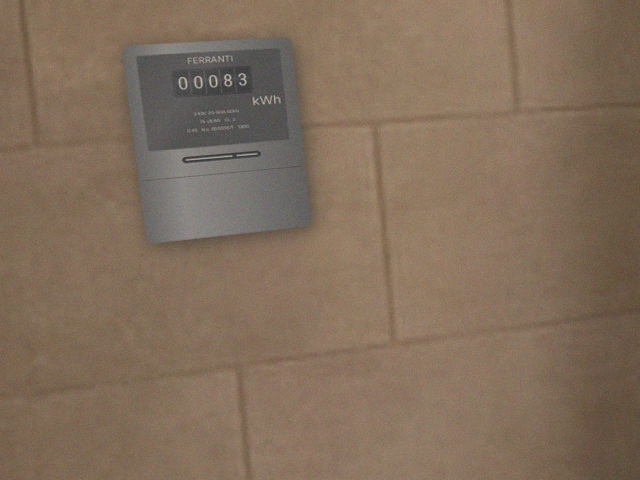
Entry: **83** kWh
